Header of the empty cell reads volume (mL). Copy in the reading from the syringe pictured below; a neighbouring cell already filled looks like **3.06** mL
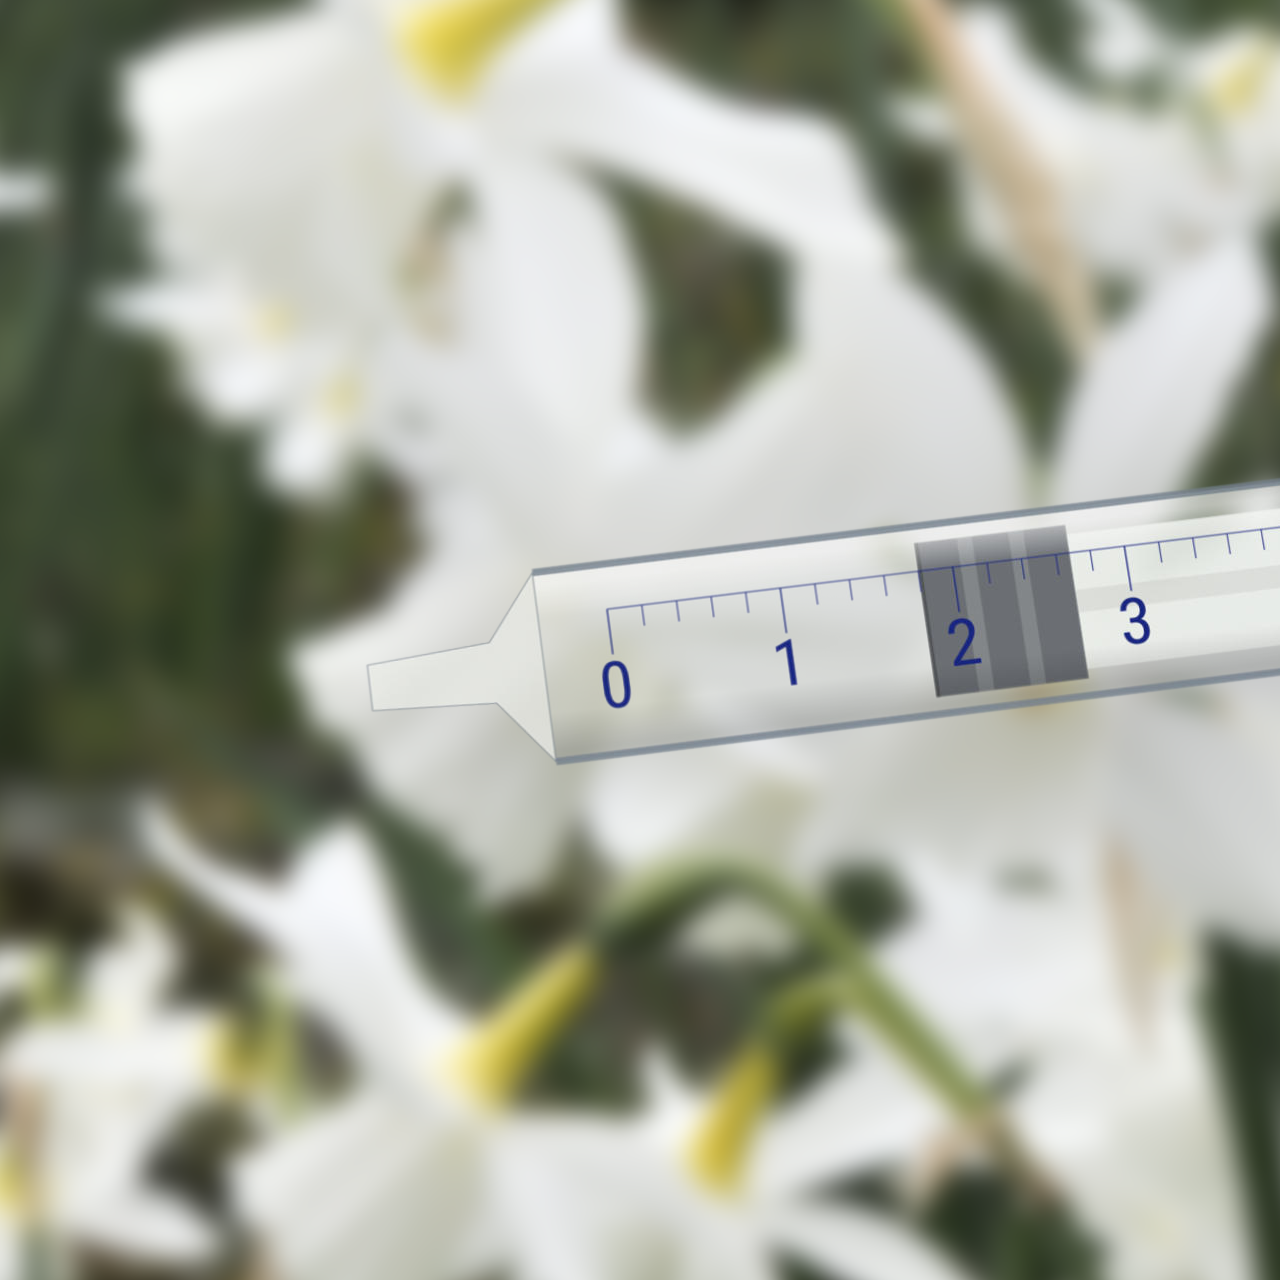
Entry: **1.8** mL
